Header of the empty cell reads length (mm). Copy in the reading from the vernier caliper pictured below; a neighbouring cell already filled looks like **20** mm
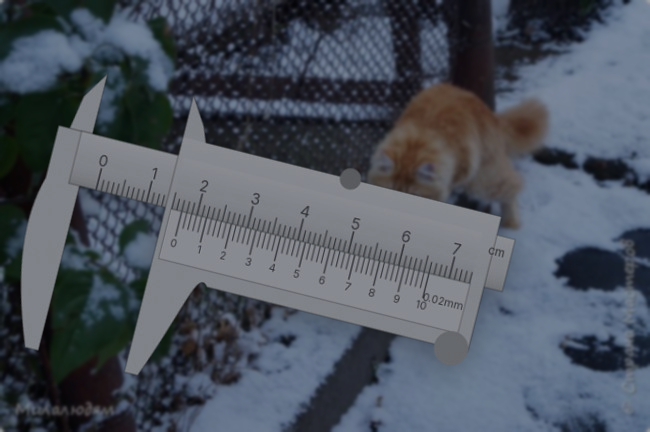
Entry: **17.0** mm
